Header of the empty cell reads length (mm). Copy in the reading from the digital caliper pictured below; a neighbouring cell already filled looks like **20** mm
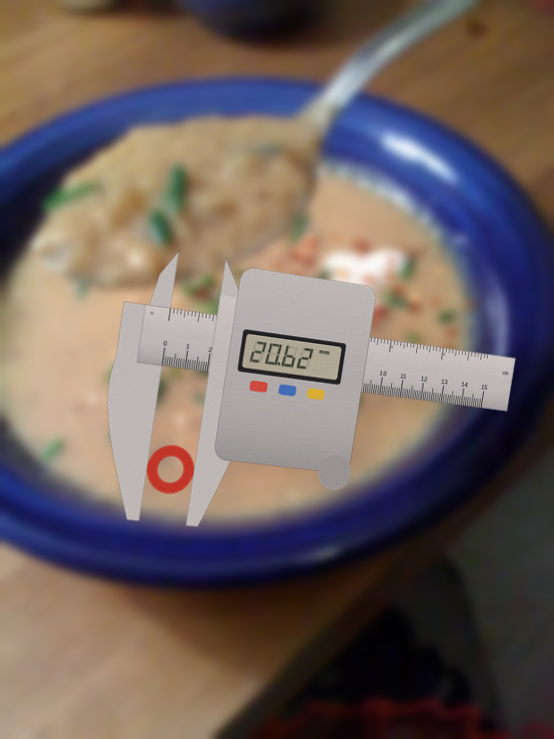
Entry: **20.62** mm
